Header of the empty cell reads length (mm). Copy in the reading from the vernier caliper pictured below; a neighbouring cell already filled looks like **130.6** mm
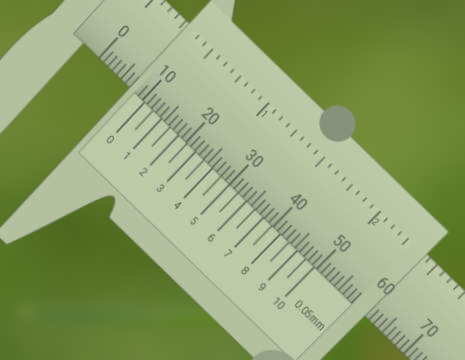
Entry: **10.5** mm
